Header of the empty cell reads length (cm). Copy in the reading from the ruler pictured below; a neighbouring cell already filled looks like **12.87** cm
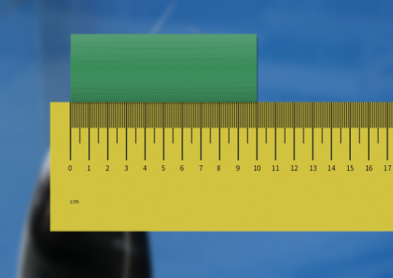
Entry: **10** cm
